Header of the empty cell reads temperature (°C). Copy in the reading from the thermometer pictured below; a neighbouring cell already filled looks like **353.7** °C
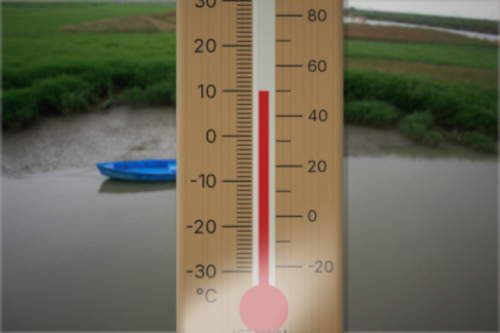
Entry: **10** °C
